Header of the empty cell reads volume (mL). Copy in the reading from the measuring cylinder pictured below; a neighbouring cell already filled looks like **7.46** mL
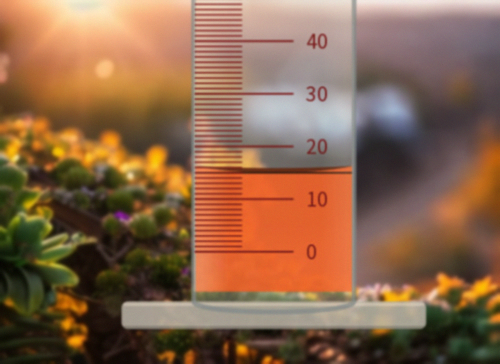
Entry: **15** mL
